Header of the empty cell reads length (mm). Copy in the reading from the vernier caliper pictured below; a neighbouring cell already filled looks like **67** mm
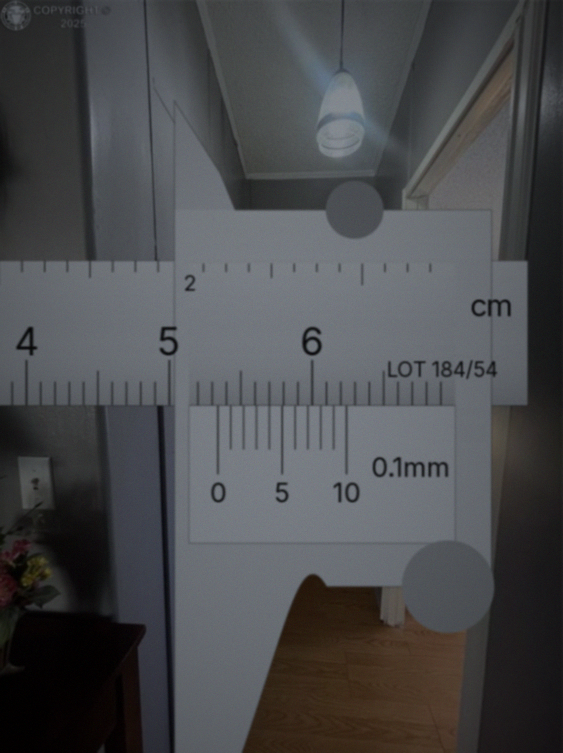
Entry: **53.4** mm
